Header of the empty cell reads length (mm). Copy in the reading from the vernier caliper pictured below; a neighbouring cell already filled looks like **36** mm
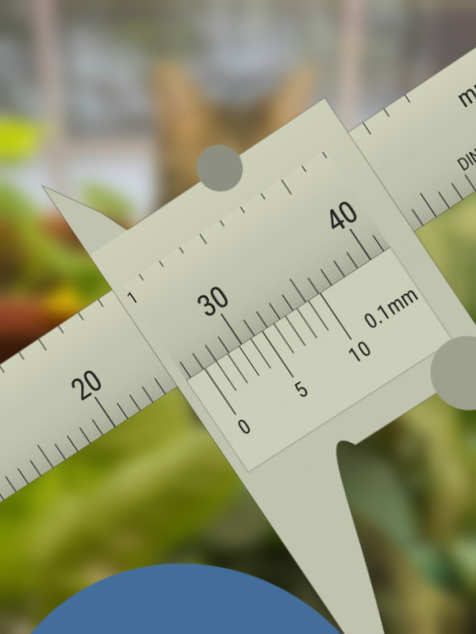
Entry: **27.1** mm
